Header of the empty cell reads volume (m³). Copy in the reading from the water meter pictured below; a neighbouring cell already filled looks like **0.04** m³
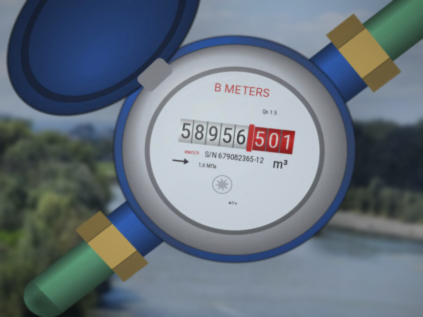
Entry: **58956.501** m³
